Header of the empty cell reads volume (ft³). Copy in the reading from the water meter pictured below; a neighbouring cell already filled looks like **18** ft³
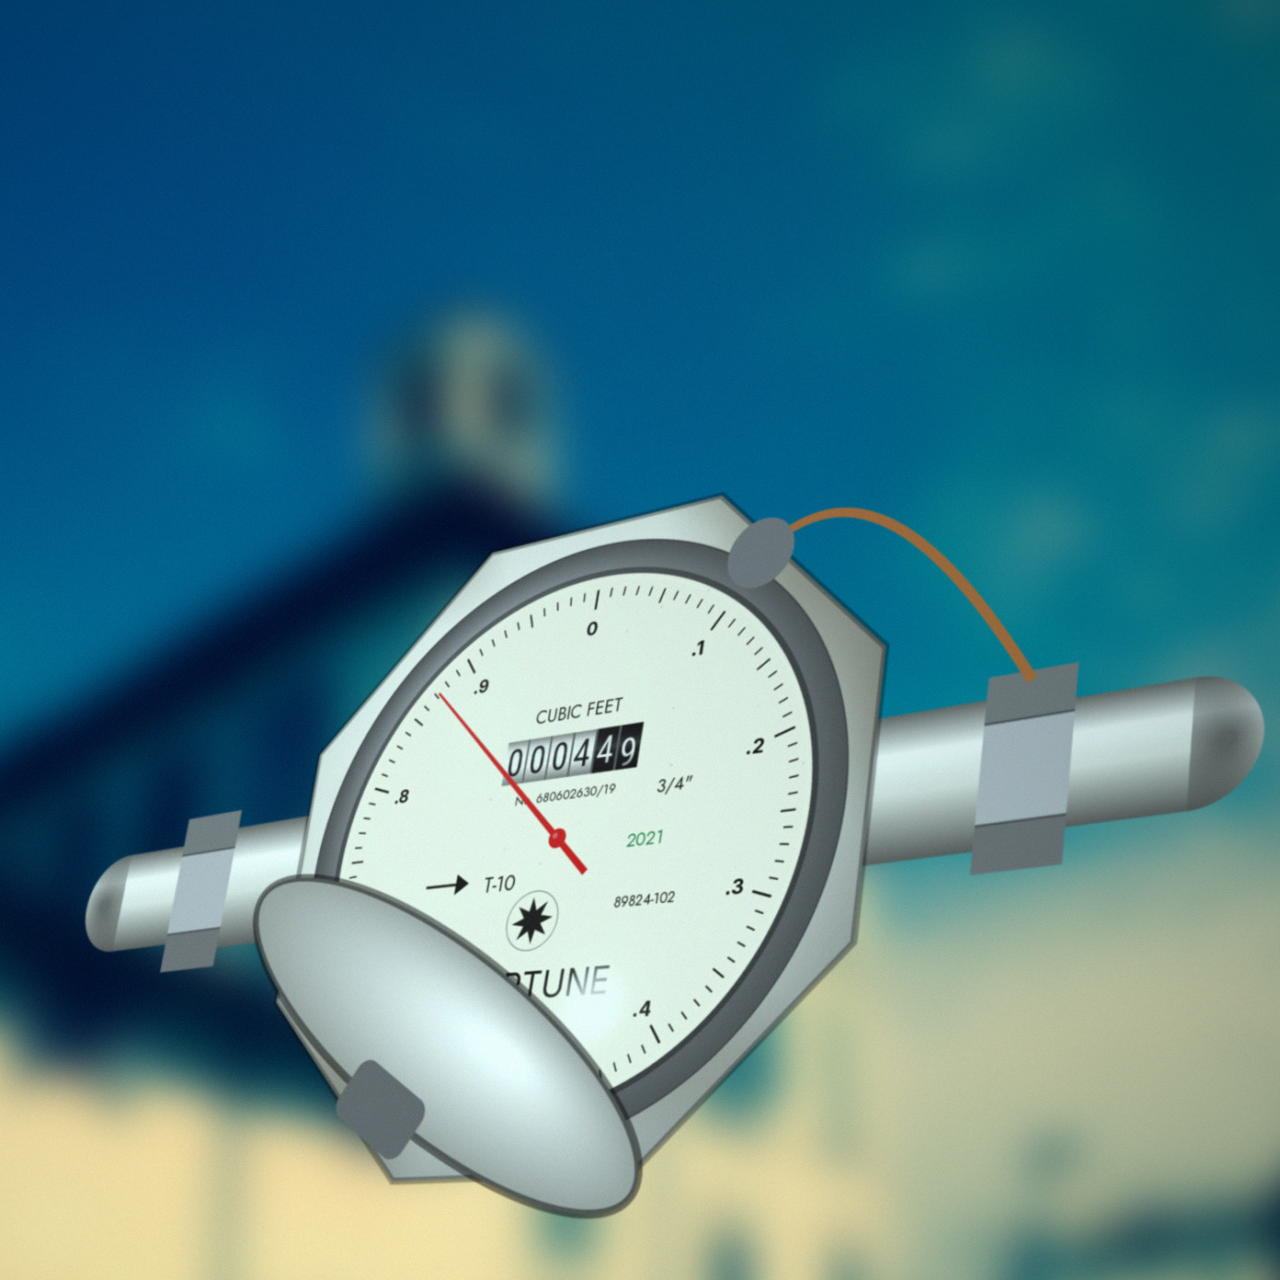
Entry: **448.87** ft³
